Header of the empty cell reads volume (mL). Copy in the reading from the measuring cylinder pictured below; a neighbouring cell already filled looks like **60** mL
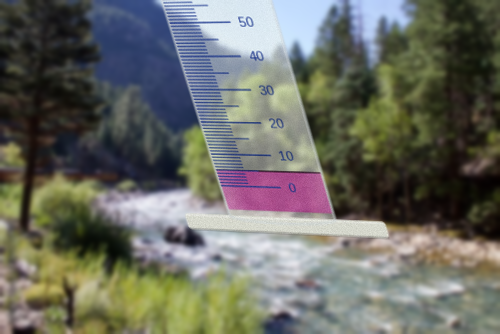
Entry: **5** mL
